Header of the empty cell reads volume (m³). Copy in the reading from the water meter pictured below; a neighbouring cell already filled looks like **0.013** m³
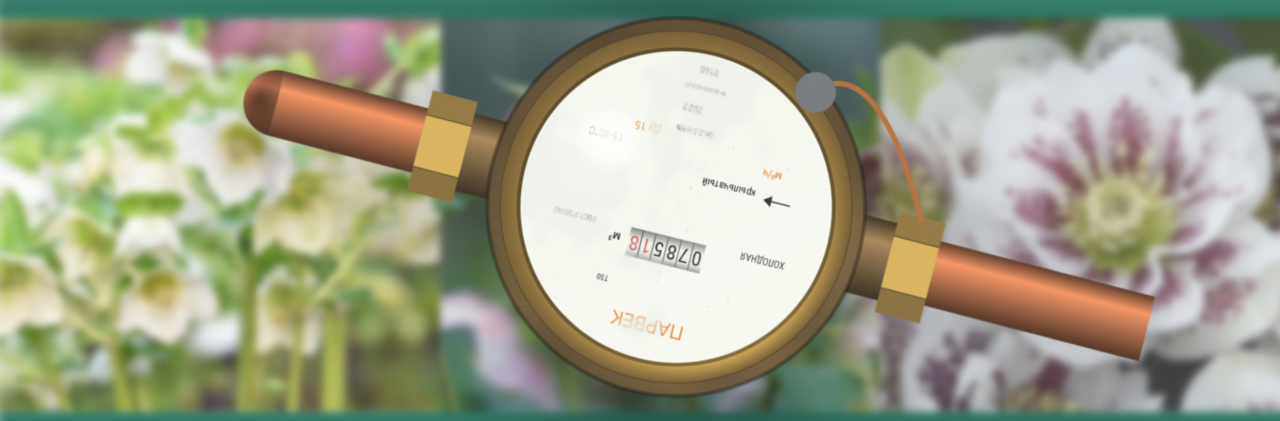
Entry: **785.18** m³
